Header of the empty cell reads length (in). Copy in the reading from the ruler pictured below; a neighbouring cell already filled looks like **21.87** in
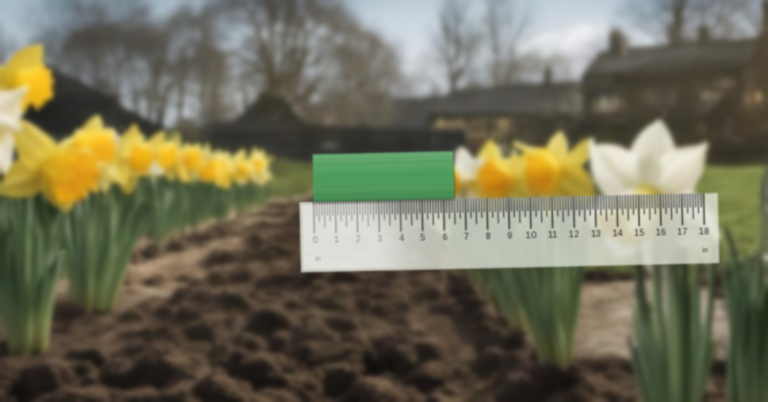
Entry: **6.5** in
